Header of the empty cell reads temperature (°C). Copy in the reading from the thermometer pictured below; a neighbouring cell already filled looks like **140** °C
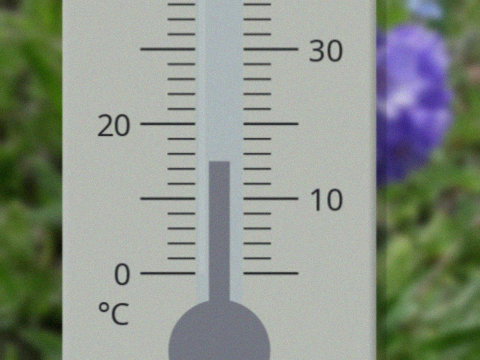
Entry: **15** °C
